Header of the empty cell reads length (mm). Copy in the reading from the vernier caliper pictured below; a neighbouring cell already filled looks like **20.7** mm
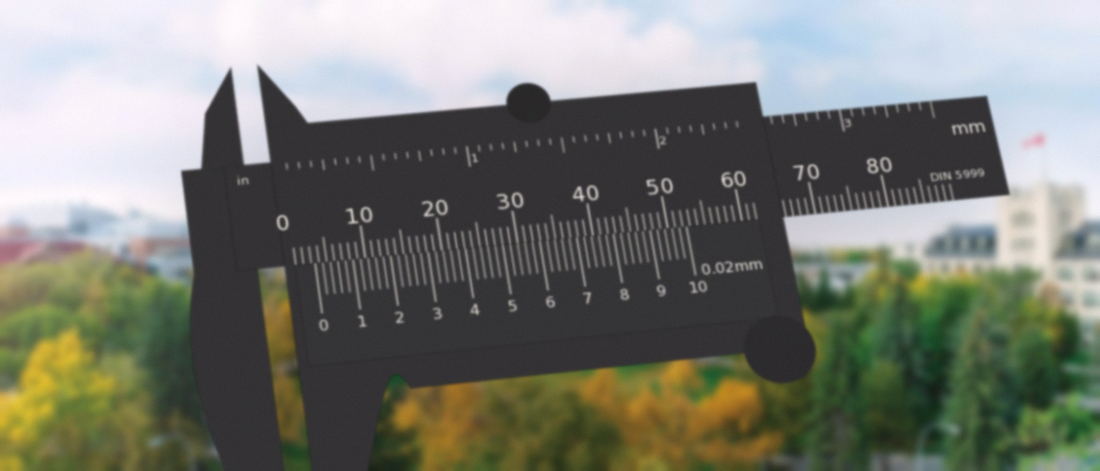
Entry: **3.5** mm
